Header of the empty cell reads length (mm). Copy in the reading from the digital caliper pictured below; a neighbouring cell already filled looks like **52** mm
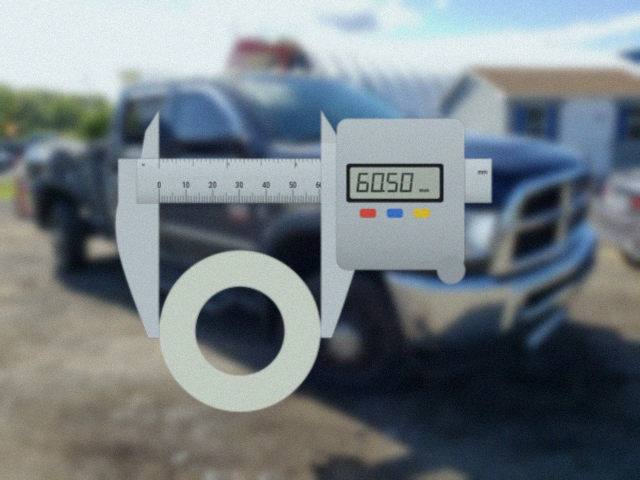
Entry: **60.50** mm
